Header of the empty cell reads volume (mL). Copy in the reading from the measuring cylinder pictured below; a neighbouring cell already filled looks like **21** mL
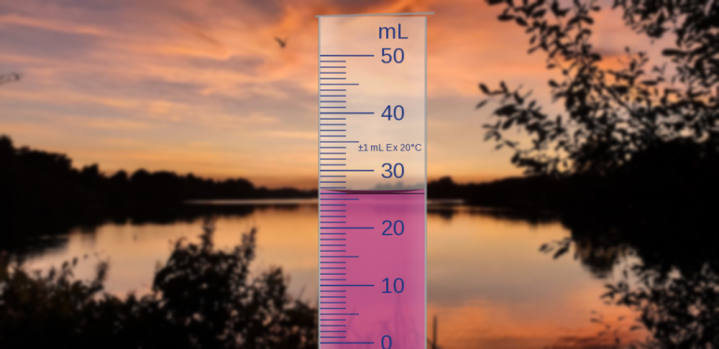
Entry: **26** mL
